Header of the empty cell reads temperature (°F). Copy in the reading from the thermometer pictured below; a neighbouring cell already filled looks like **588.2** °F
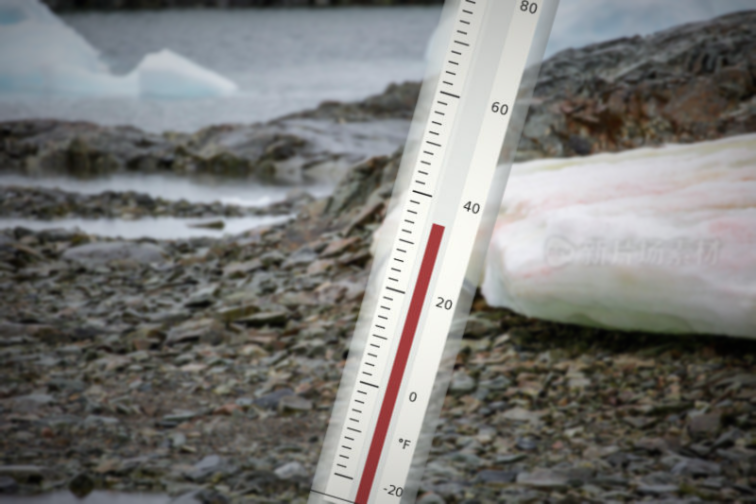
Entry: **35** °F
